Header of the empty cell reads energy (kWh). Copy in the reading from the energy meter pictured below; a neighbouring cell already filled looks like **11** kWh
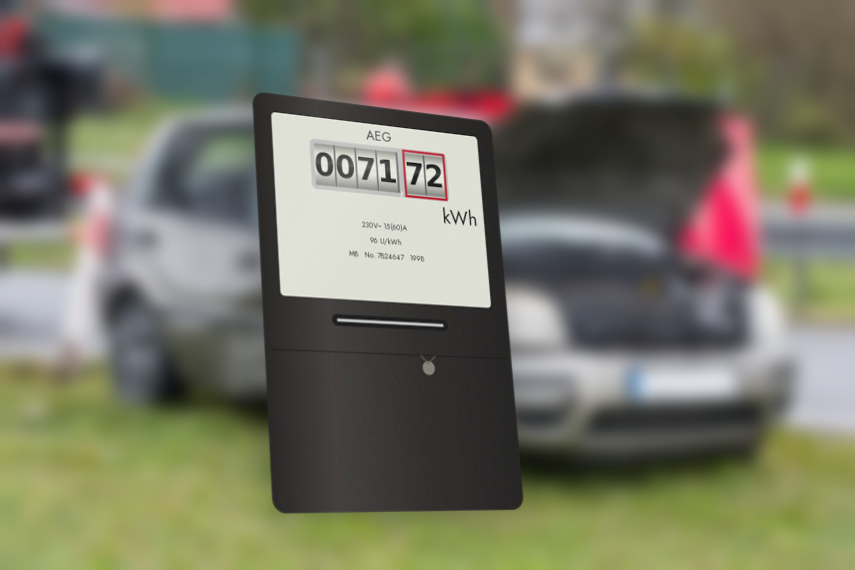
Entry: **71.72** kWh
